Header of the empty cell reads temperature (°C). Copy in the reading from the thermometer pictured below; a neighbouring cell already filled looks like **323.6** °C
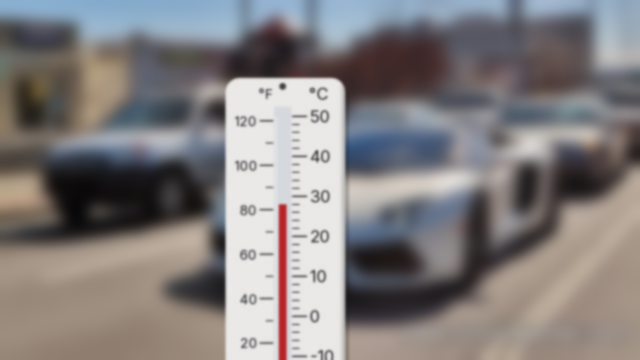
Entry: **28** °C
